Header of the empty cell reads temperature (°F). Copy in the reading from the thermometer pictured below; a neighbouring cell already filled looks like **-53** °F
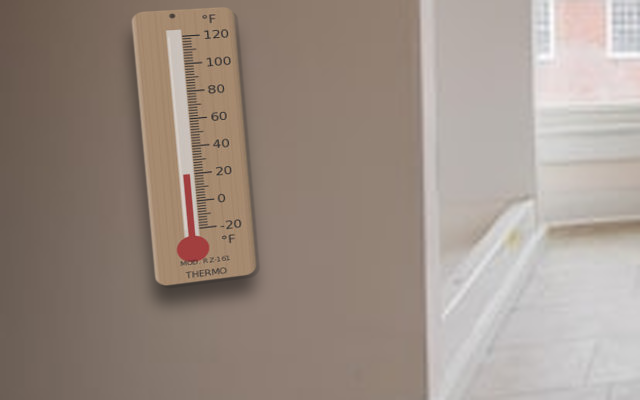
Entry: **20** °F
